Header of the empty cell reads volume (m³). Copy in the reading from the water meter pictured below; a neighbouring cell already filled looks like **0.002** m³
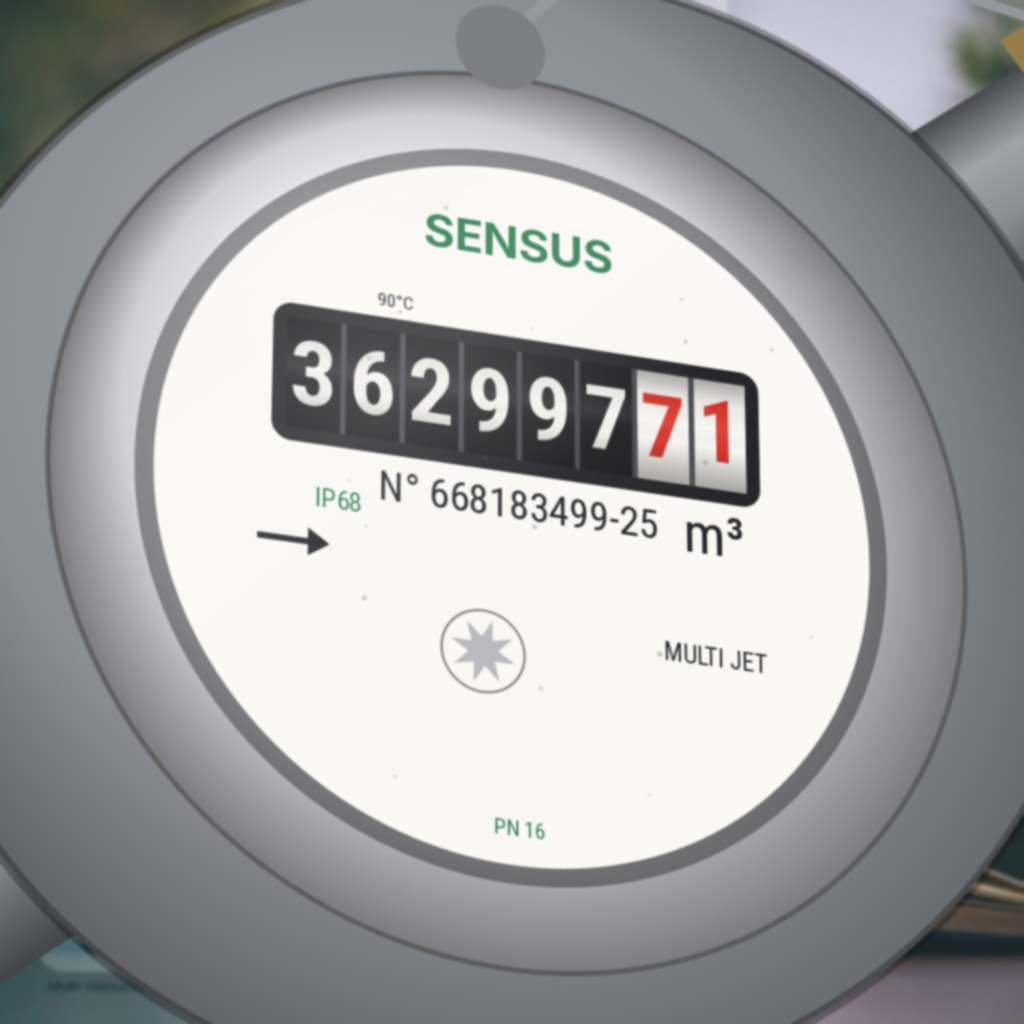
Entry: **362997.71** m³
